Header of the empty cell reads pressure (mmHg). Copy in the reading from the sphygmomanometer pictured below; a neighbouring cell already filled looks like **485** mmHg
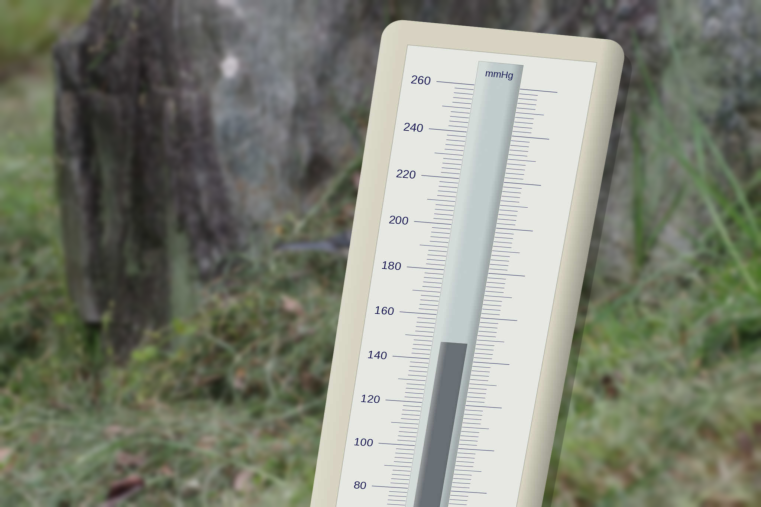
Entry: **148** mmHg
